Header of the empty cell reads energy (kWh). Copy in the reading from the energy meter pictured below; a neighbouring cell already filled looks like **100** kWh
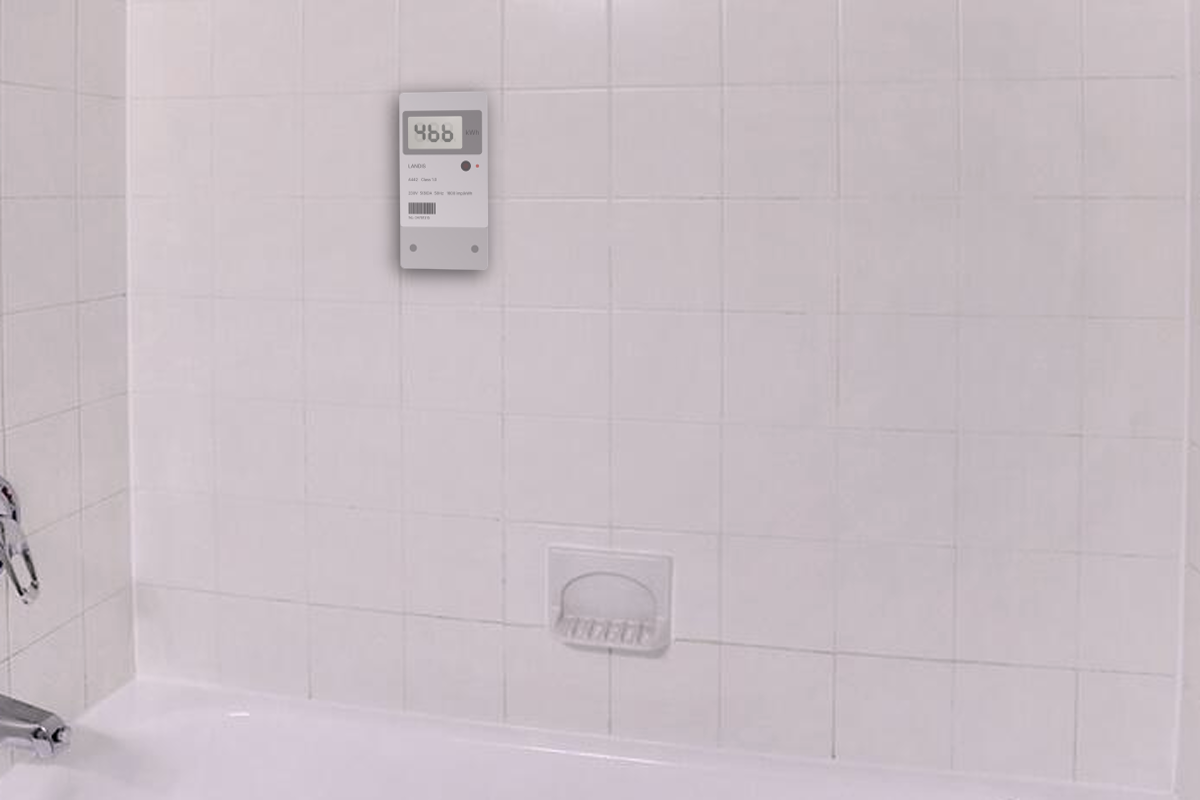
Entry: **466** kWh
